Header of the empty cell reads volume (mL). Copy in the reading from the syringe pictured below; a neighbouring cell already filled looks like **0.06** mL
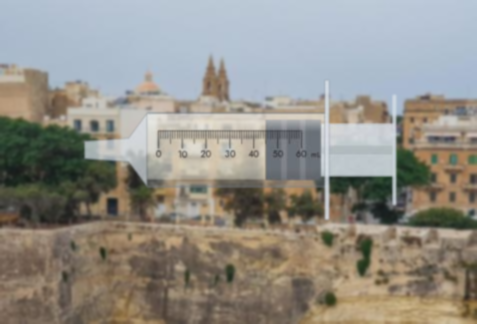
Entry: **45** mL
